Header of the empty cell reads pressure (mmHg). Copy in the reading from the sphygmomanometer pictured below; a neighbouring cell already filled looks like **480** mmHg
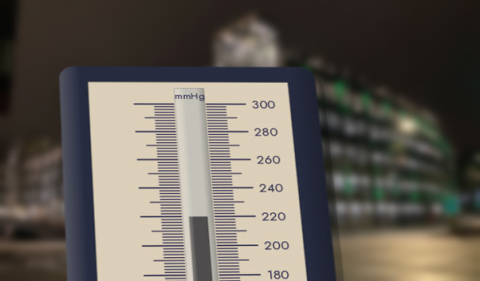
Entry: **220** mmHg
